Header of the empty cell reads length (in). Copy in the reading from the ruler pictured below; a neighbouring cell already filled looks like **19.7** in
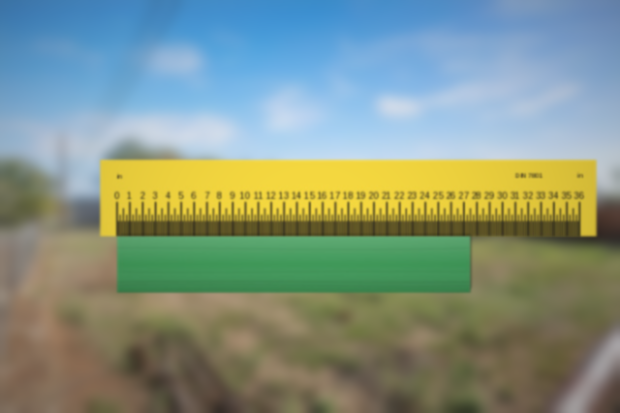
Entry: **27.5** in
